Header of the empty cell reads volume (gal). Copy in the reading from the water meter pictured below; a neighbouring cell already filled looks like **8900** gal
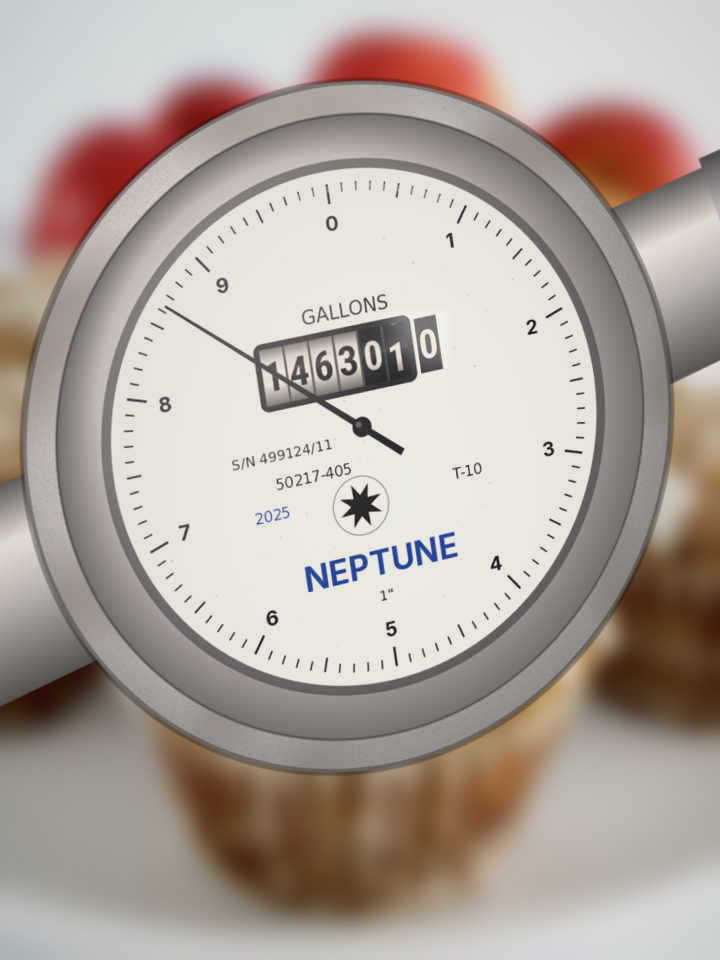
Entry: **1463008.6** gal
